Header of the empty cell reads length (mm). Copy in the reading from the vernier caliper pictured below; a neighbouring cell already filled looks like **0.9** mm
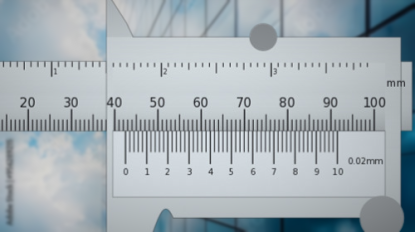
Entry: **42.5** mm
